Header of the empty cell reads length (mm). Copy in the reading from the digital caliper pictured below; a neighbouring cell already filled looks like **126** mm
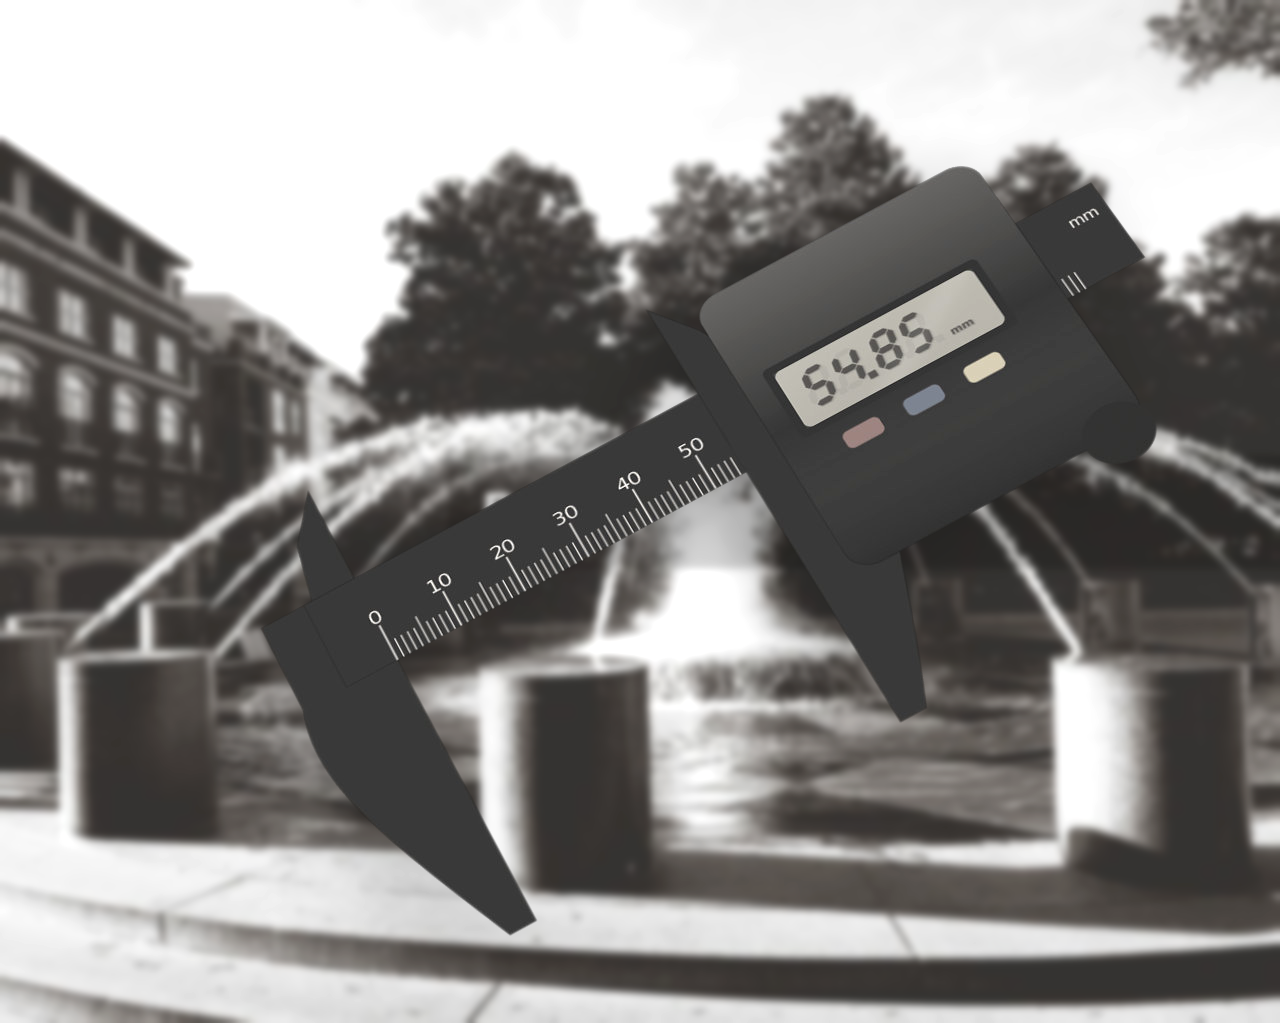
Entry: **54.85** mm
